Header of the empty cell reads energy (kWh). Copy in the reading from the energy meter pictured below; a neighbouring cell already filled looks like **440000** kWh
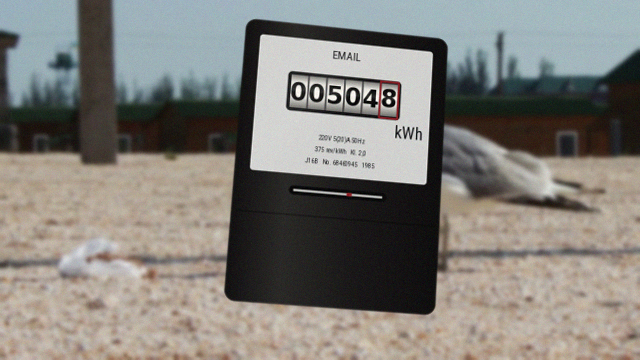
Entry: **504.8** kWh
